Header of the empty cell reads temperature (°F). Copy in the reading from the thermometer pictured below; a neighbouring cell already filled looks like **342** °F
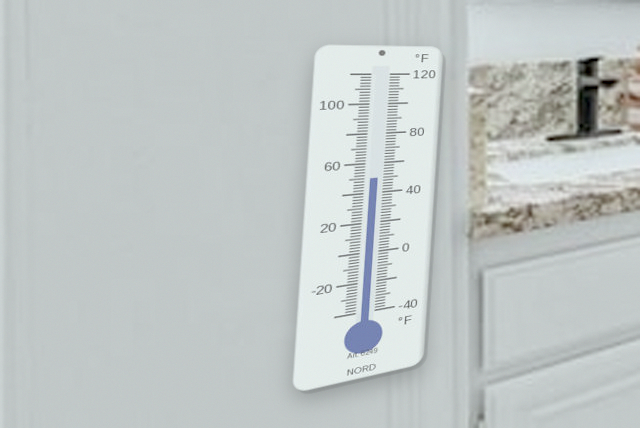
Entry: **50** °F
